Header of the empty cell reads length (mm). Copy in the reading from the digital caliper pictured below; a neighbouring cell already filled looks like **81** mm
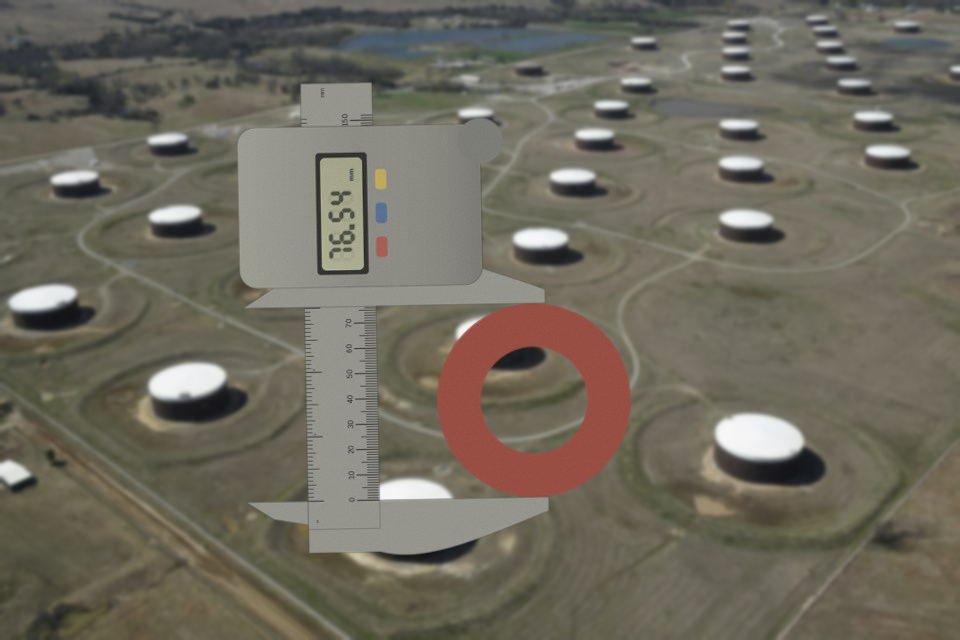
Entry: **76.54** mm
